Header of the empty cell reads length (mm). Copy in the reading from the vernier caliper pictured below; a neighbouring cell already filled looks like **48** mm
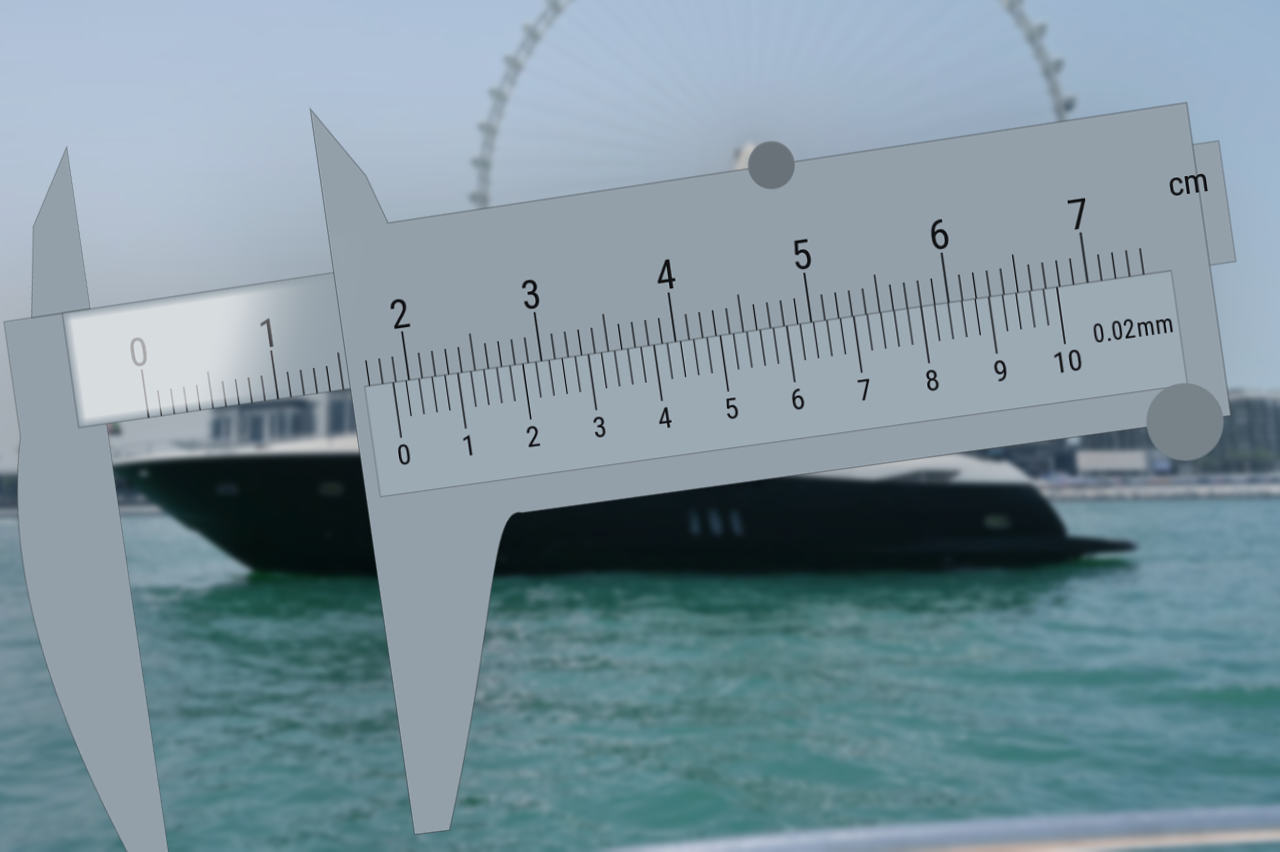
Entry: **18.8** mm
